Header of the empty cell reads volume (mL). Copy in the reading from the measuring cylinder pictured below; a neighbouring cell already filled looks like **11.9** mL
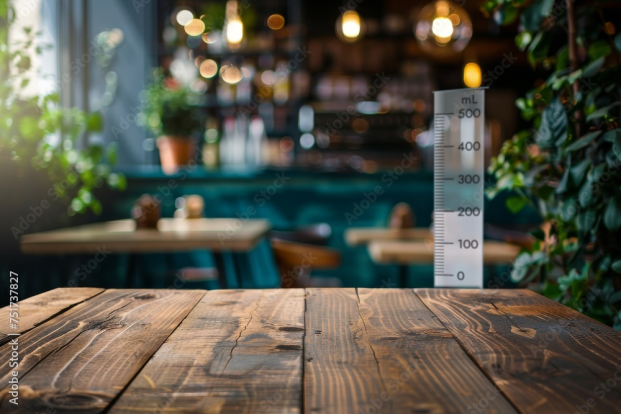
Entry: **200** mL
